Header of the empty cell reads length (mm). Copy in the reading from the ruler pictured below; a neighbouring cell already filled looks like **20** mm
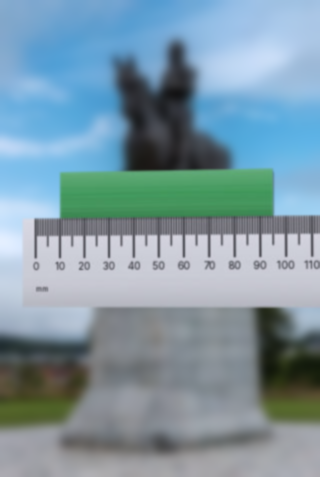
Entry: **85** mm
